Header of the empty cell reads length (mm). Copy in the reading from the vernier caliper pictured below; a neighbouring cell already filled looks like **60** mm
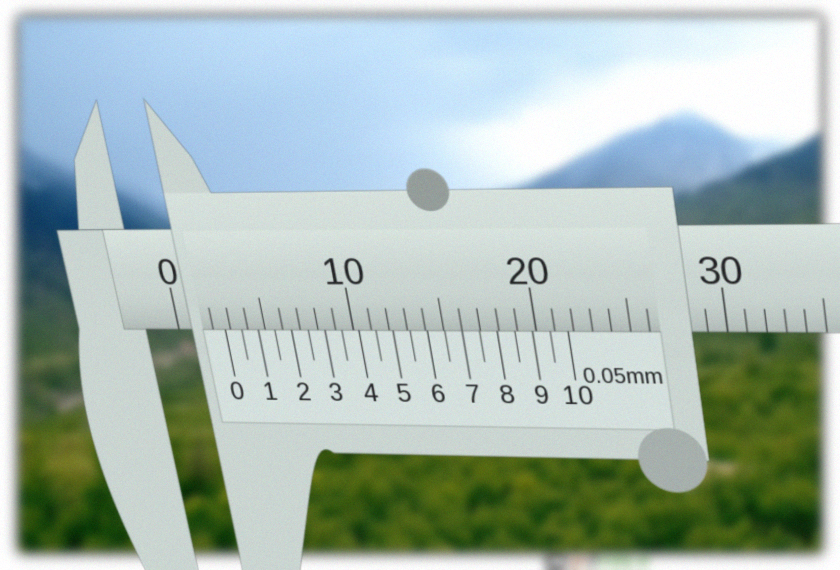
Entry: **2.7** mm
